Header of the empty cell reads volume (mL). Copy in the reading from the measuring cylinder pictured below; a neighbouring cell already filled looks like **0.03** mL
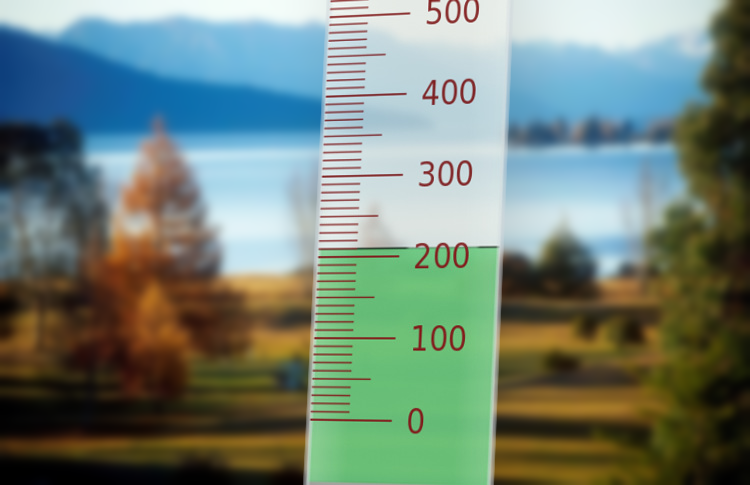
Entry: **210** mL
